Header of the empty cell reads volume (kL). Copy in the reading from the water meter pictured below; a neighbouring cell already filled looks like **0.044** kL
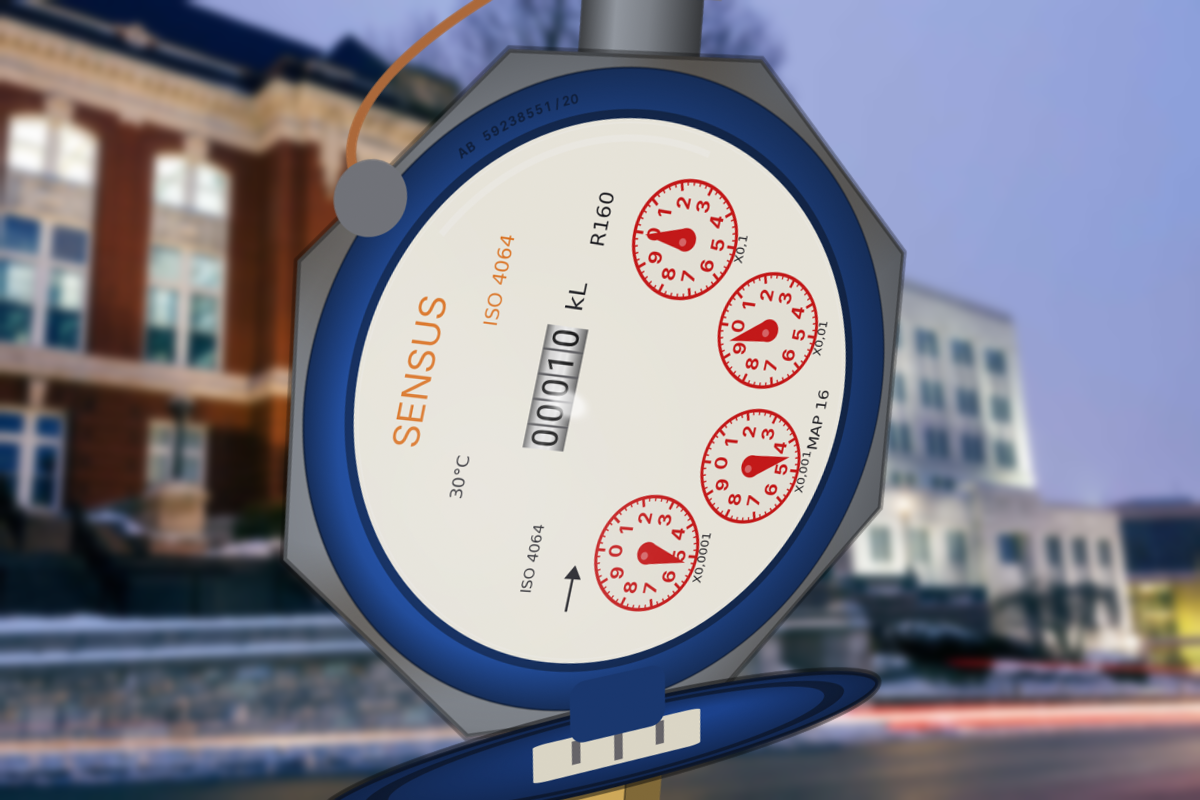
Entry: **9.9945** kL
